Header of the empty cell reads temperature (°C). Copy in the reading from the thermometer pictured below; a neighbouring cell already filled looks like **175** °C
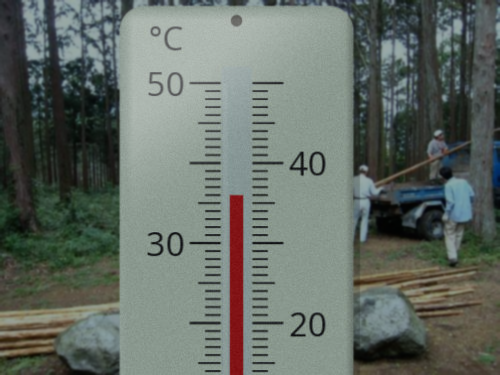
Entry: **36** °C
